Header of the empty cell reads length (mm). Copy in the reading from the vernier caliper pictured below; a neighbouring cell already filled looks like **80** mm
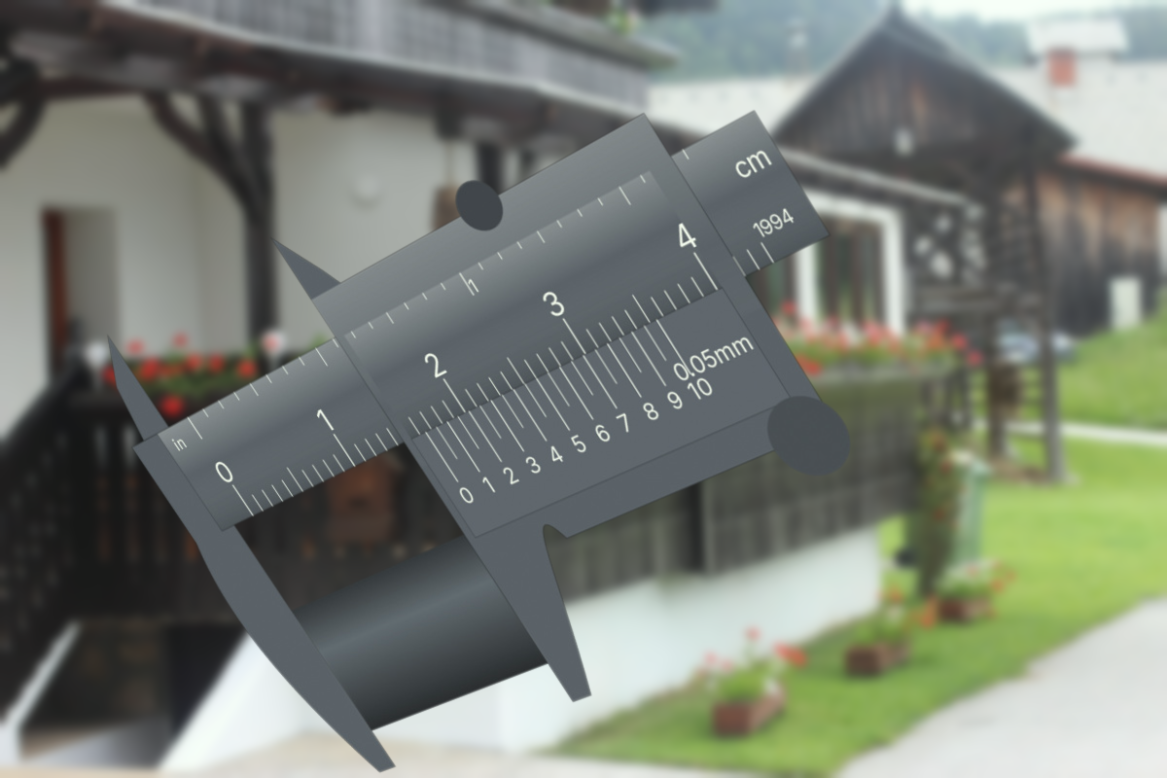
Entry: **16.5** mm
